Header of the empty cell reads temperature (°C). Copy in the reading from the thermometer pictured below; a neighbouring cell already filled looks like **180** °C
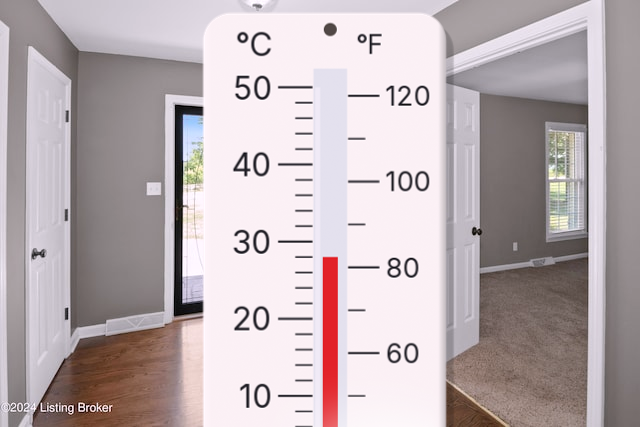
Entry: **28** °C
